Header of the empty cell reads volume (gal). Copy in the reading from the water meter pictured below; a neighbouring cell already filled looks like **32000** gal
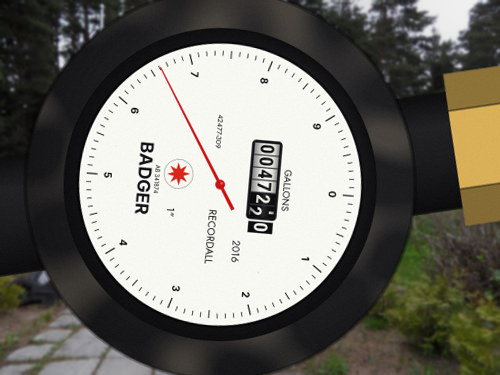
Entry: **47216.6** gal
